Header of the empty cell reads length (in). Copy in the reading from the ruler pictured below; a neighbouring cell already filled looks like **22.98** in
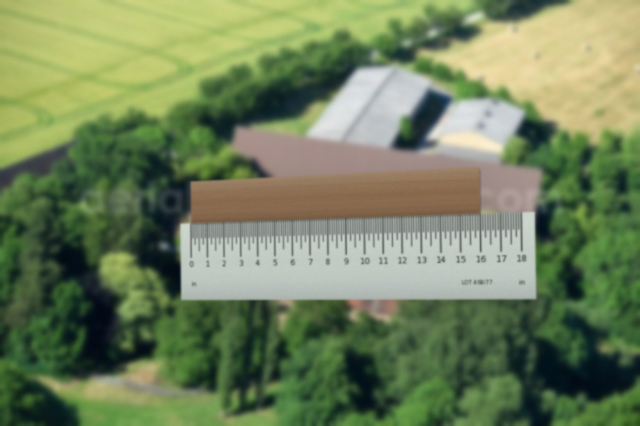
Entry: **16** in
